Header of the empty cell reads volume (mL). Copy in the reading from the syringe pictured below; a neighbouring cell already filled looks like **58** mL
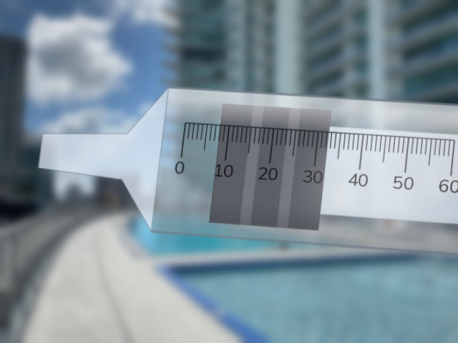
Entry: **8** mL
